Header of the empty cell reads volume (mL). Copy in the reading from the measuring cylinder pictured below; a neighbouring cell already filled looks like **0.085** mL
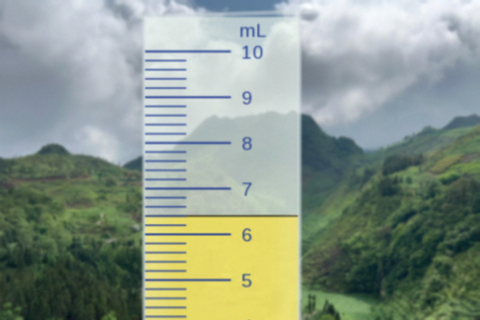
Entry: **6.4** mL
